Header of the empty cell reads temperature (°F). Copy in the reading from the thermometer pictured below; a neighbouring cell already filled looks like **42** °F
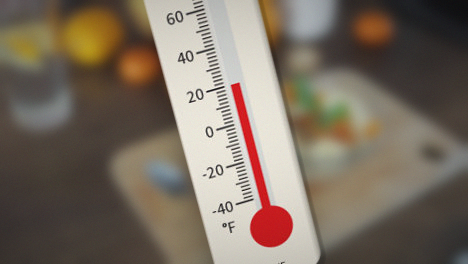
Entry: **20** °F
